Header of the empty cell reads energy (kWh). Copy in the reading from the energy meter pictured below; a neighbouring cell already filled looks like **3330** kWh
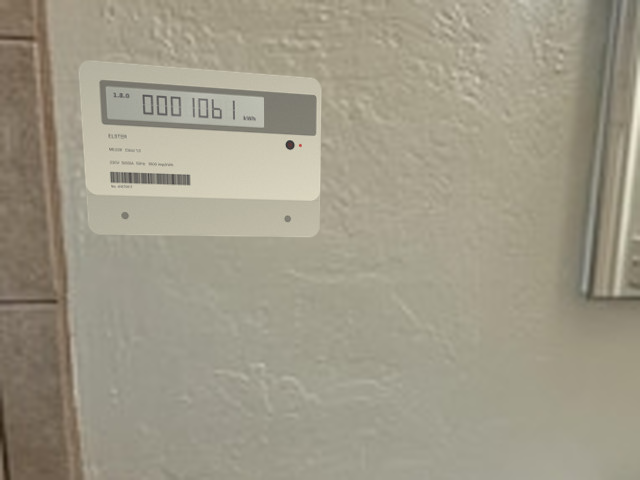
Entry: **1061** kWh
